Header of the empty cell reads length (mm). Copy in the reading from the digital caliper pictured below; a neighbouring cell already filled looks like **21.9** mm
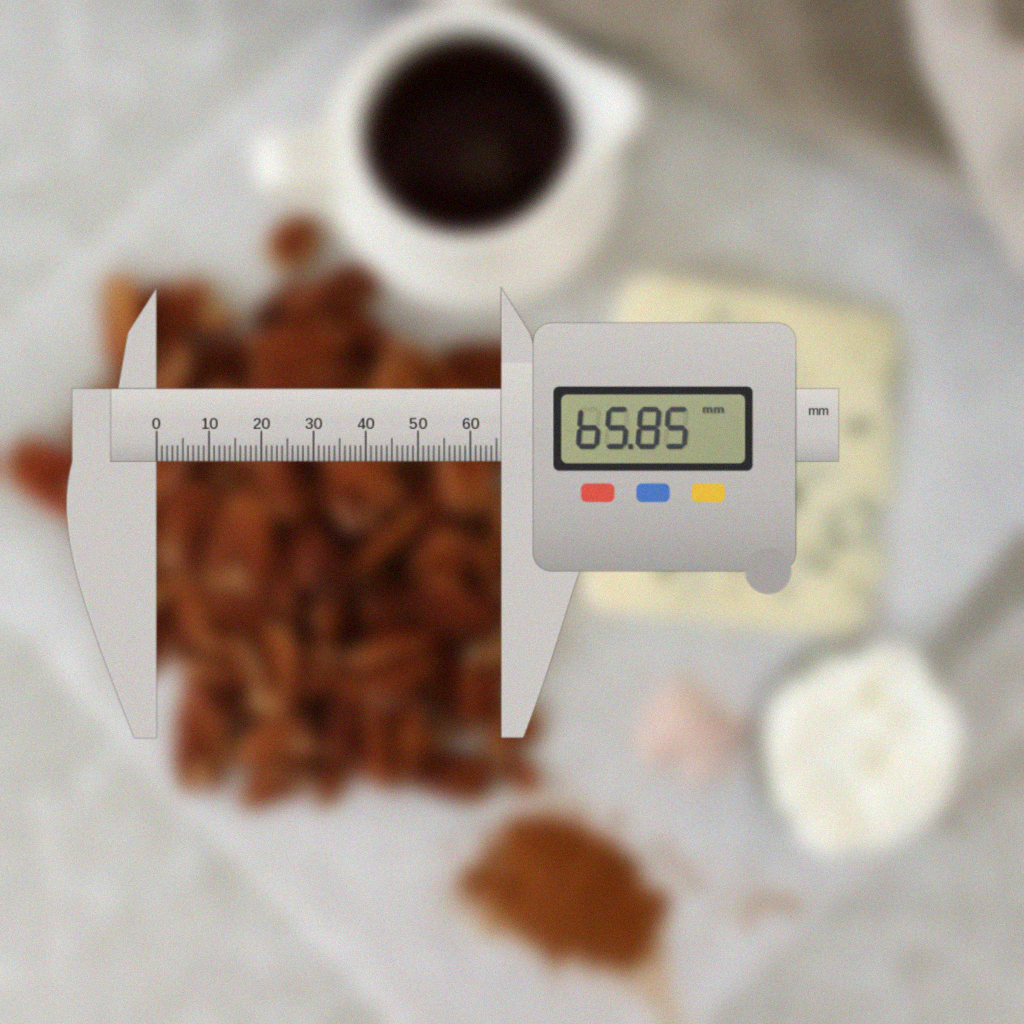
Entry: **65.85** mm
